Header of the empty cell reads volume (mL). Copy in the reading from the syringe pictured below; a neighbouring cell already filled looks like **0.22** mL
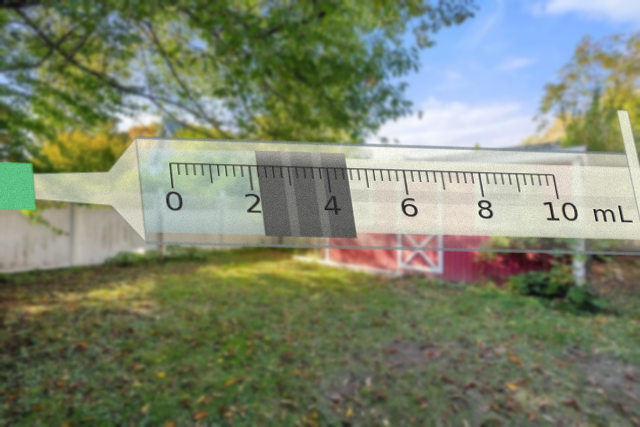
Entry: **2.2** mL
